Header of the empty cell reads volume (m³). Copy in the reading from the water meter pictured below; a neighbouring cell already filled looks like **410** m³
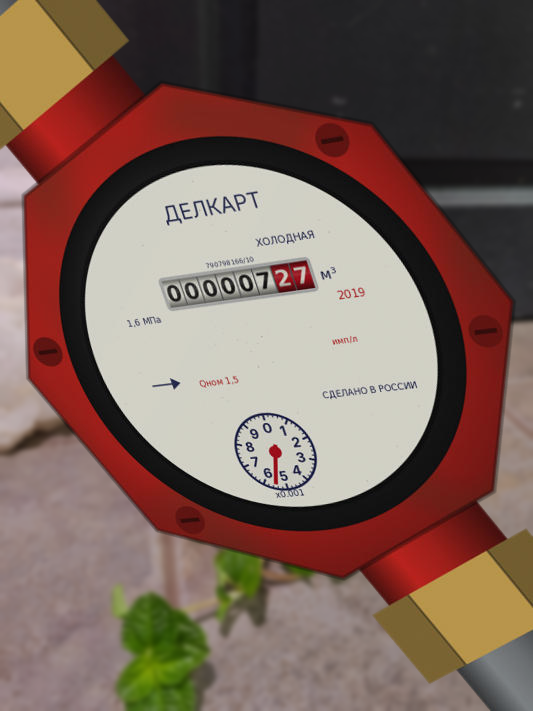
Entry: **7.275** m³
